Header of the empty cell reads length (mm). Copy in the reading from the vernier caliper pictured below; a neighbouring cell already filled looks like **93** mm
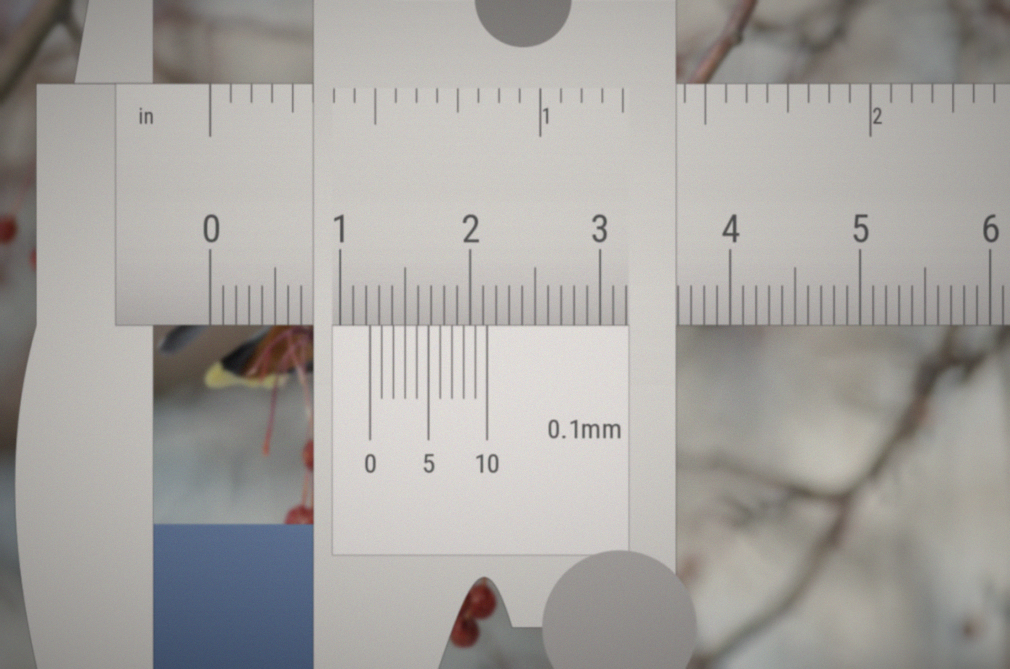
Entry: **12.3** mm
